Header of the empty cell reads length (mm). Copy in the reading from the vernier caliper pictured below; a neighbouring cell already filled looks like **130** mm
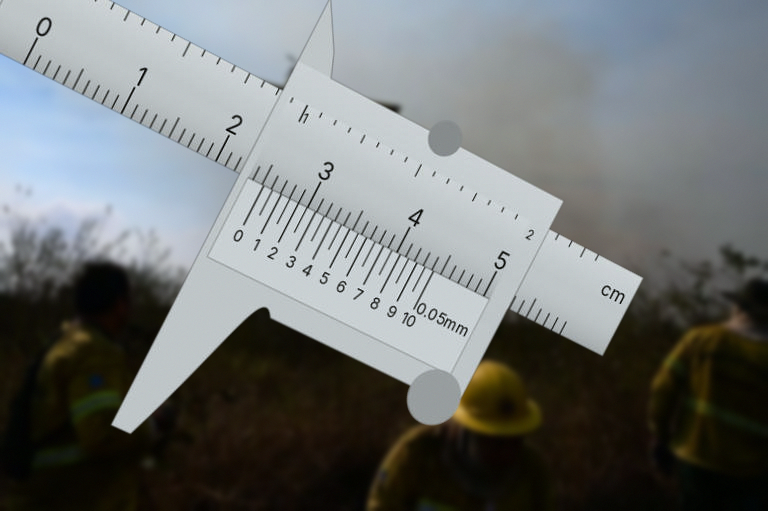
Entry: **25.2** mm
